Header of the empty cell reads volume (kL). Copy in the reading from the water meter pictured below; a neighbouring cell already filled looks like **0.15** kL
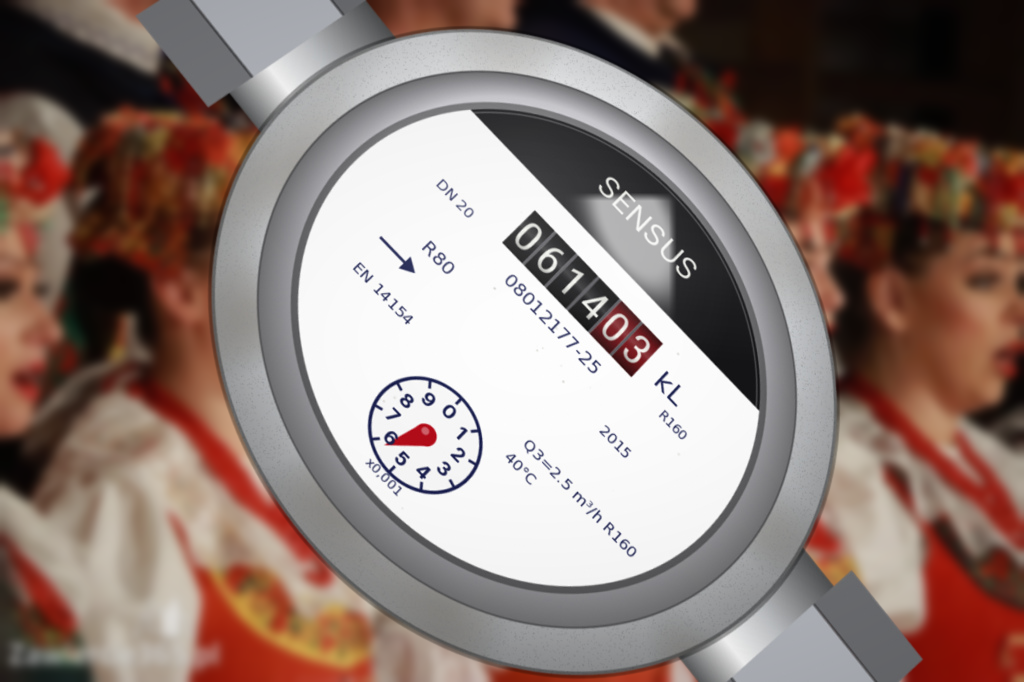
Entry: **614.035** kL
